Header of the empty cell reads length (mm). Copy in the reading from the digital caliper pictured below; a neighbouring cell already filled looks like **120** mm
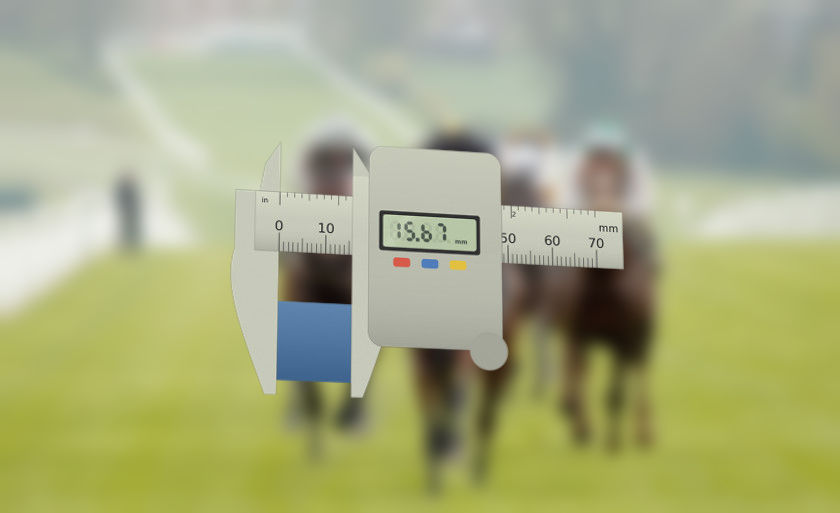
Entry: **15.67** mm
